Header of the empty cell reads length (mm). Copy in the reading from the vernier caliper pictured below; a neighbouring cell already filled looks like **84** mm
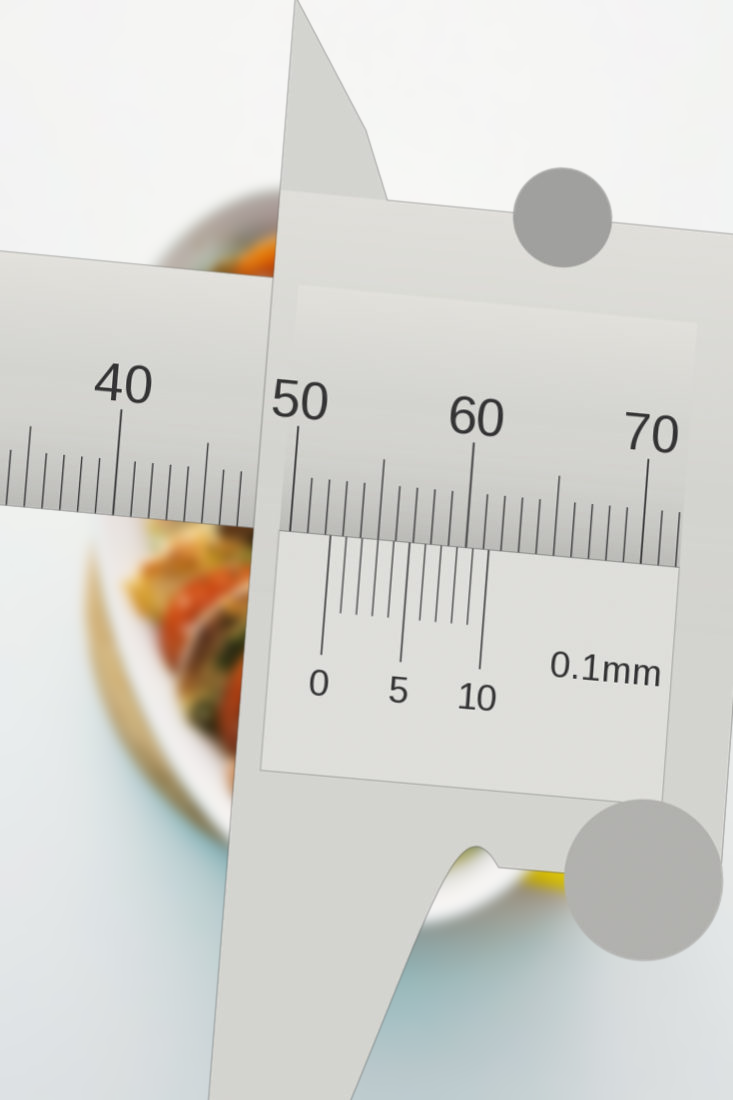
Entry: **52.3** mm
